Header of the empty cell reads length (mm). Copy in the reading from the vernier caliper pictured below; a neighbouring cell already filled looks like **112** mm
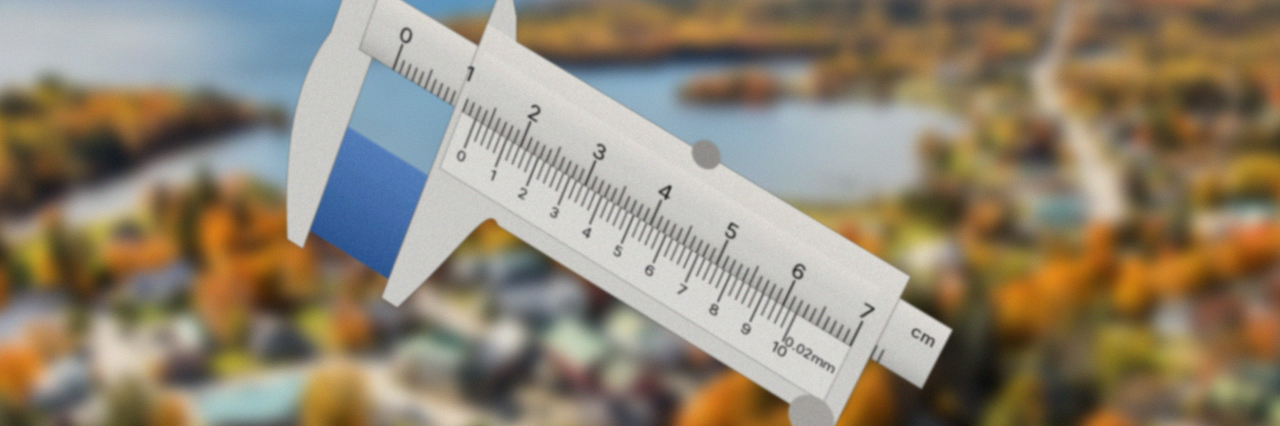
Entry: **13.0** mm
